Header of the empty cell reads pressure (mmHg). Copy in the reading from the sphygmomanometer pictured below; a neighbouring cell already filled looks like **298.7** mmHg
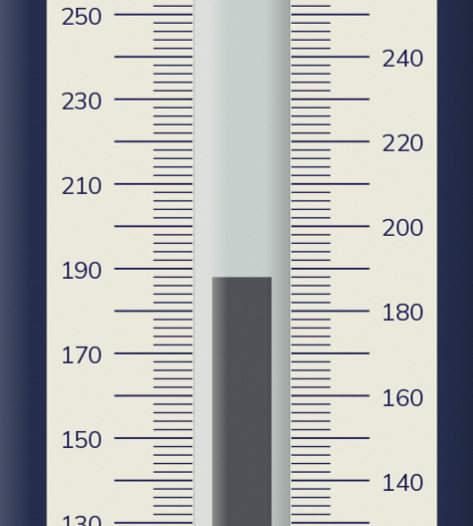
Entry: **188** mmHg
